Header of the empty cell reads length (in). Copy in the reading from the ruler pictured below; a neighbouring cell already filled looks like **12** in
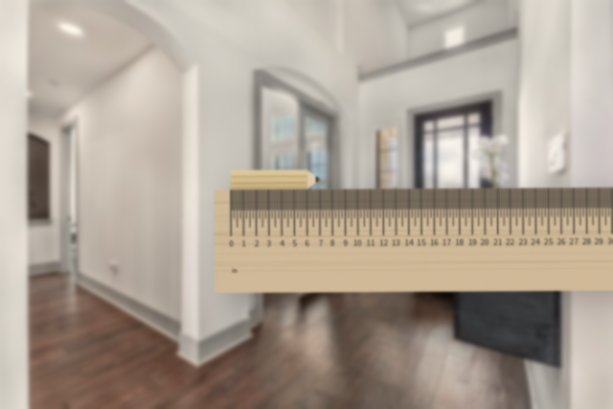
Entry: **7** in
